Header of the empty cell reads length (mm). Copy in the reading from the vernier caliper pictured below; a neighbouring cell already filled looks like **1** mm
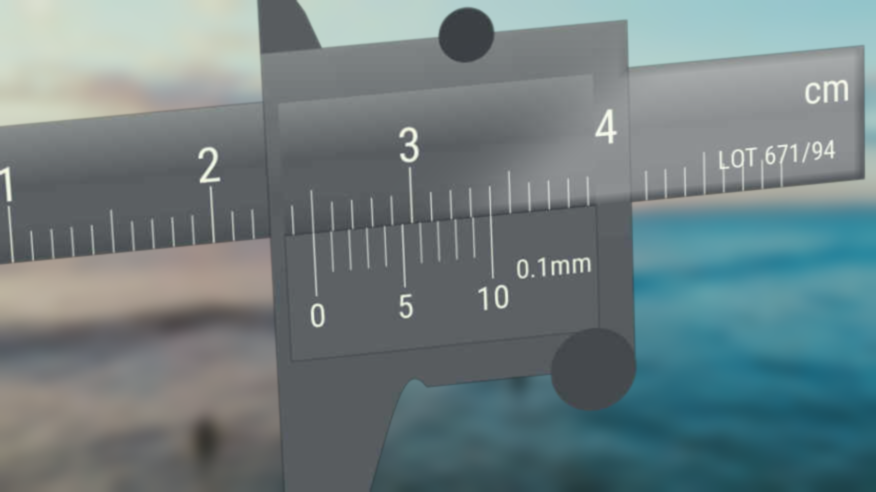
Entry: **25.0** mm
